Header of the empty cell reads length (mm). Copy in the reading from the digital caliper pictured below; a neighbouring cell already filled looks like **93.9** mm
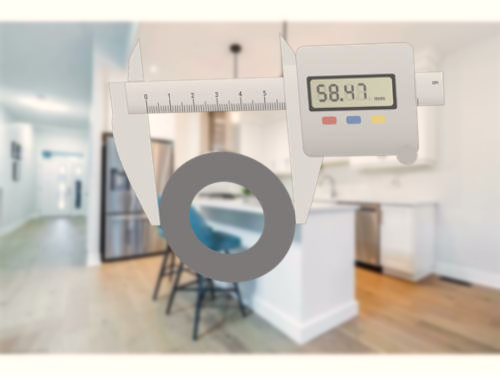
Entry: **58.47** mm
